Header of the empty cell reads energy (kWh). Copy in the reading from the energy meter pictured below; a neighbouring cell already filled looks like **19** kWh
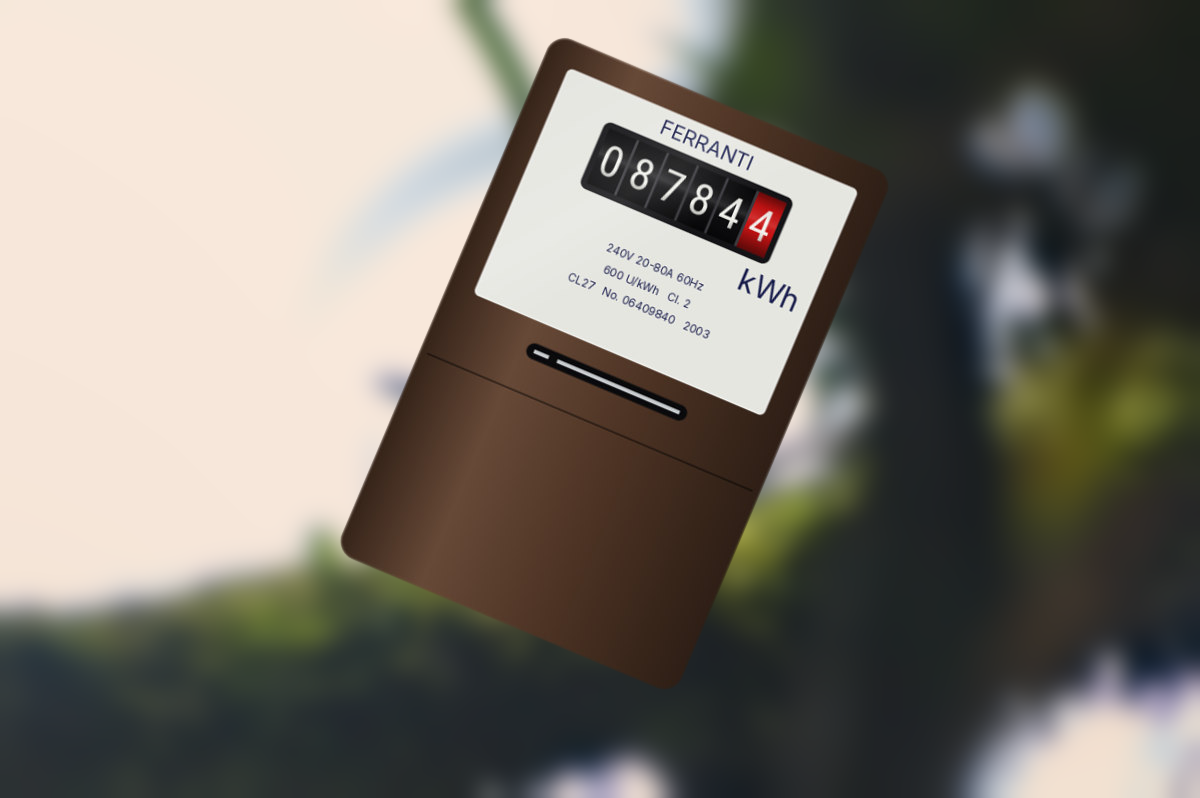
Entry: **8784.4** kWh
